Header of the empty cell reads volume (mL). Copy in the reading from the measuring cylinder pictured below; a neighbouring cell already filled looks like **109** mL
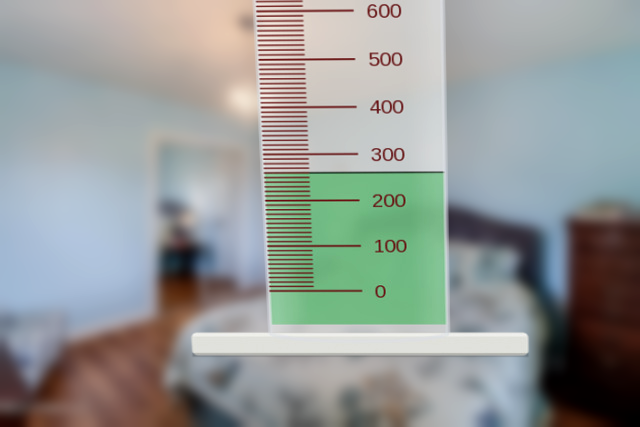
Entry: **260** mL
